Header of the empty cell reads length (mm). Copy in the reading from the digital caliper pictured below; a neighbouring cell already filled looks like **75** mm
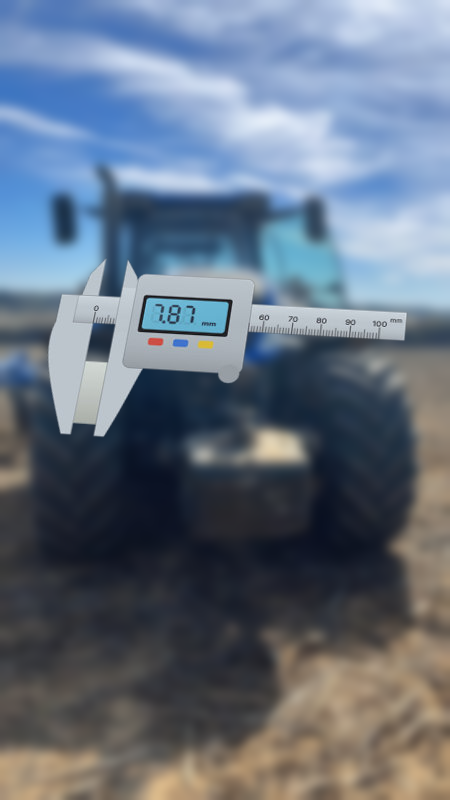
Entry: **7.87** mm
